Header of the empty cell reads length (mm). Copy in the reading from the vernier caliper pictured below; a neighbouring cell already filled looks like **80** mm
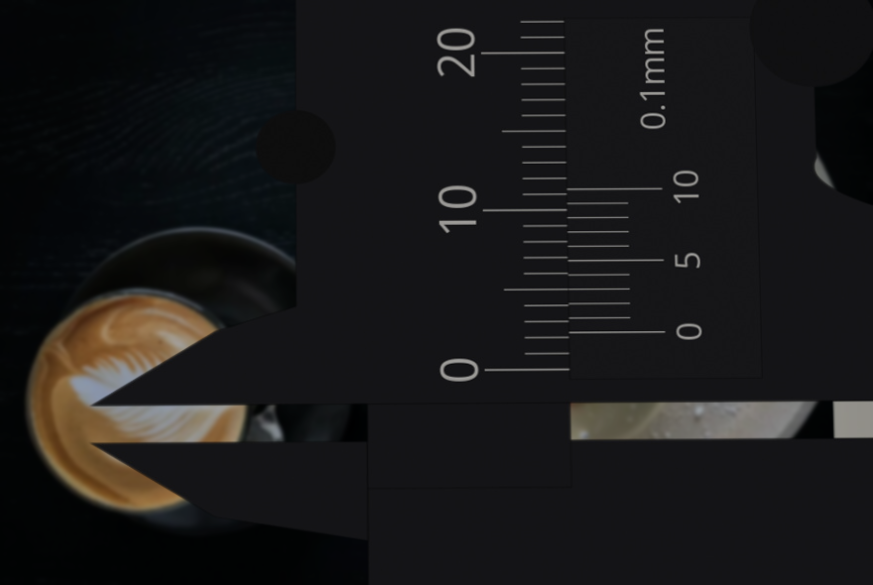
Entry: **2.3** mm
